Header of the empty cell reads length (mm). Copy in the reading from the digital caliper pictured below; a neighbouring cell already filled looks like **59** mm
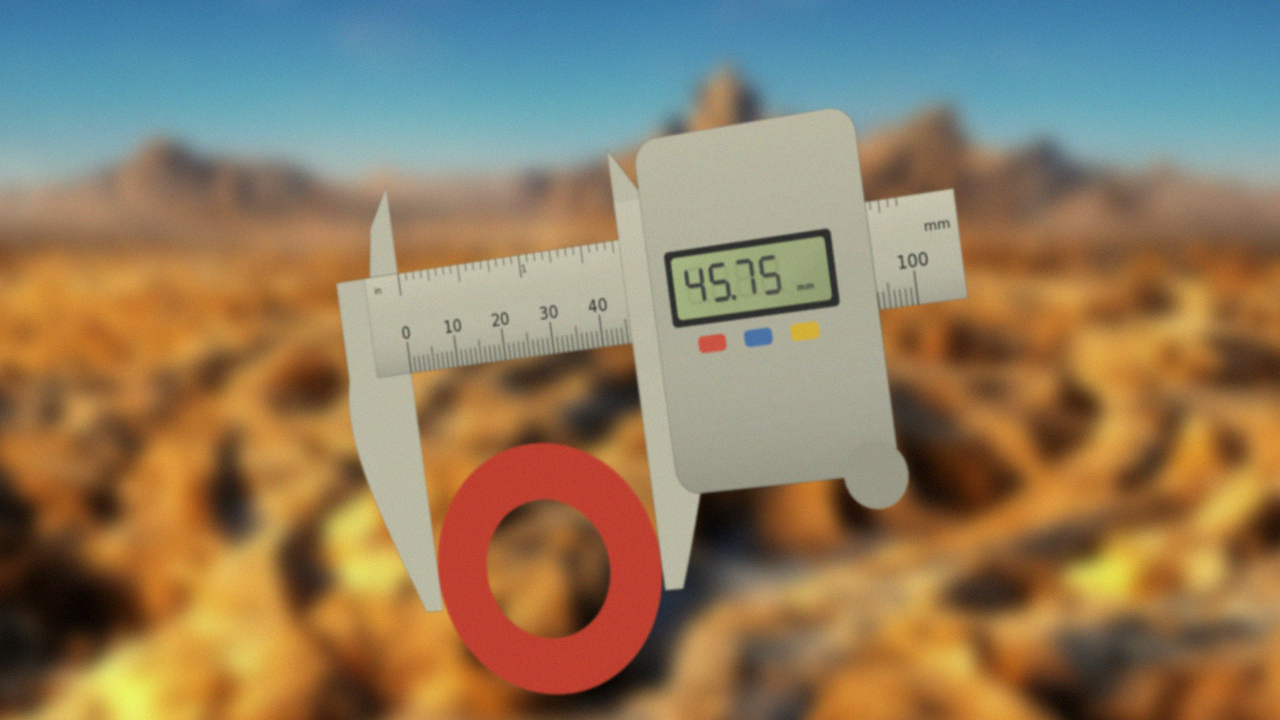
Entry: **45.75** mm
